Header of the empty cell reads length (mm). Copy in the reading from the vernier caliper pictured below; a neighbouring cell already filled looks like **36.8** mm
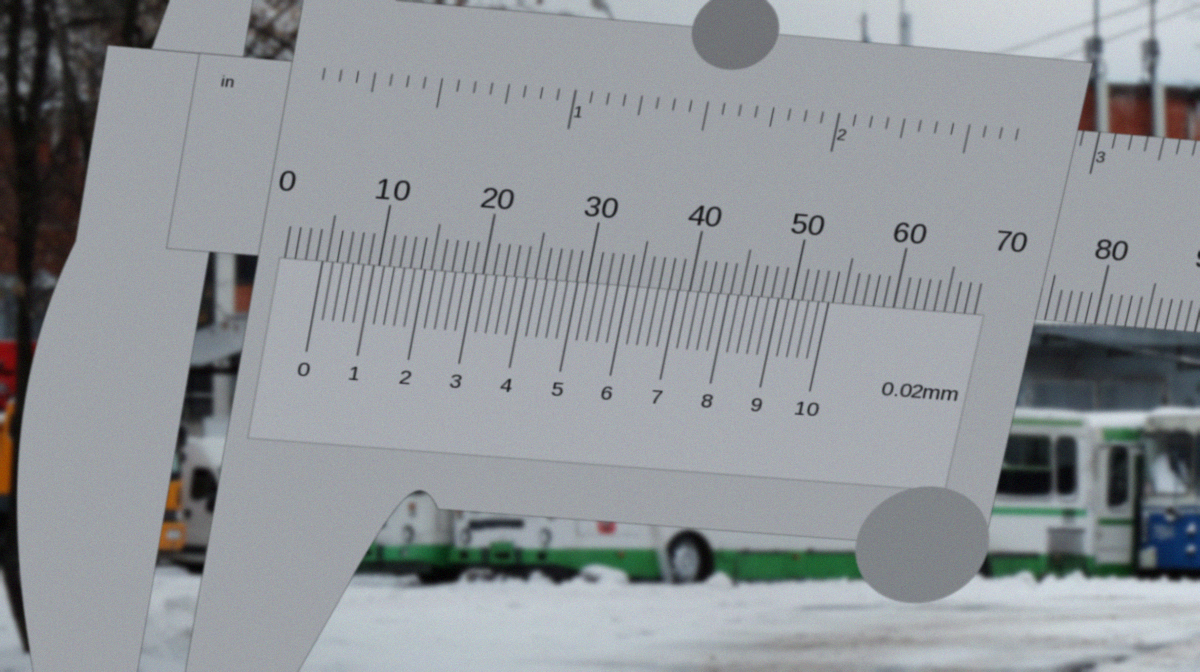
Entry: **4.6** mm
